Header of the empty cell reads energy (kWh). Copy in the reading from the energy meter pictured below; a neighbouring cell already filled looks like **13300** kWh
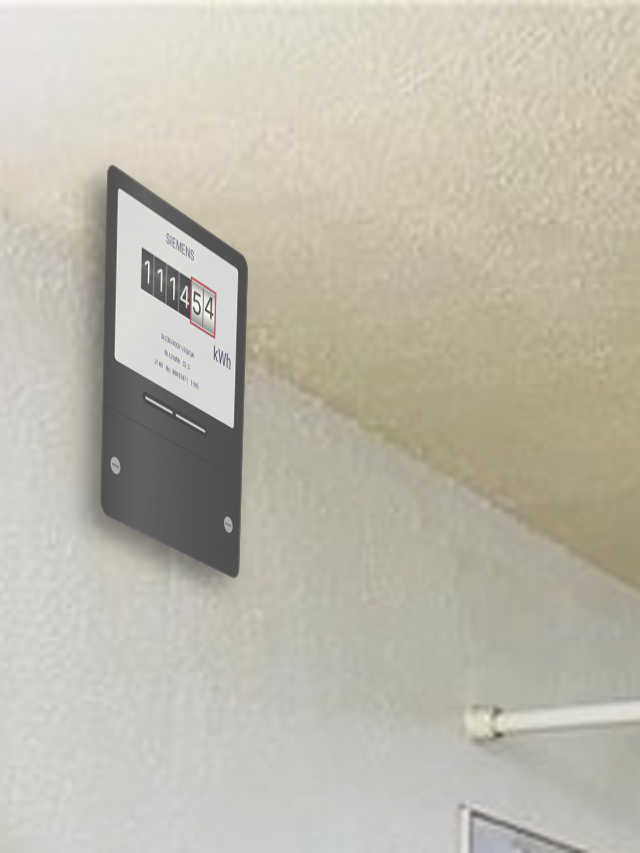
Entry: **1114.54** kWh
